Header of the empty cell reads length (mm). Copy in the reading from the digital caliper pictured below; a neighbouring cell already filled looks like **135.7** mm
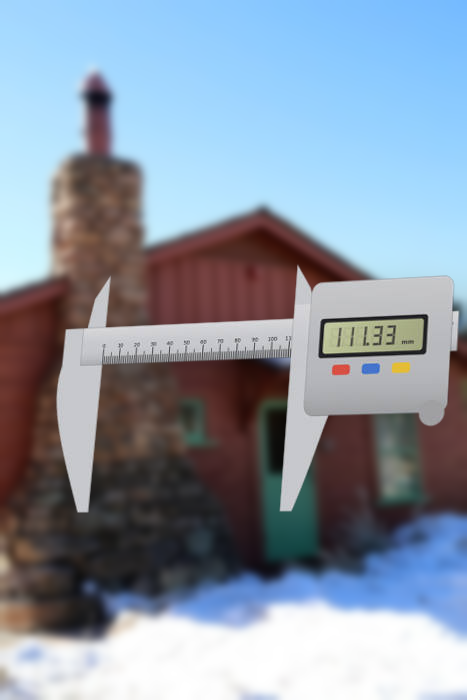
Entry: **111.33** mm
